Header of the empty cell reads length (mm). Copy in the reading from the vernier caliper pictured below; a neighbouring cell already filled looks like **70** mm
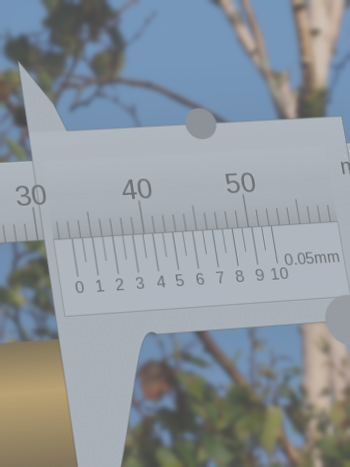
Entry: **33.2** mm
